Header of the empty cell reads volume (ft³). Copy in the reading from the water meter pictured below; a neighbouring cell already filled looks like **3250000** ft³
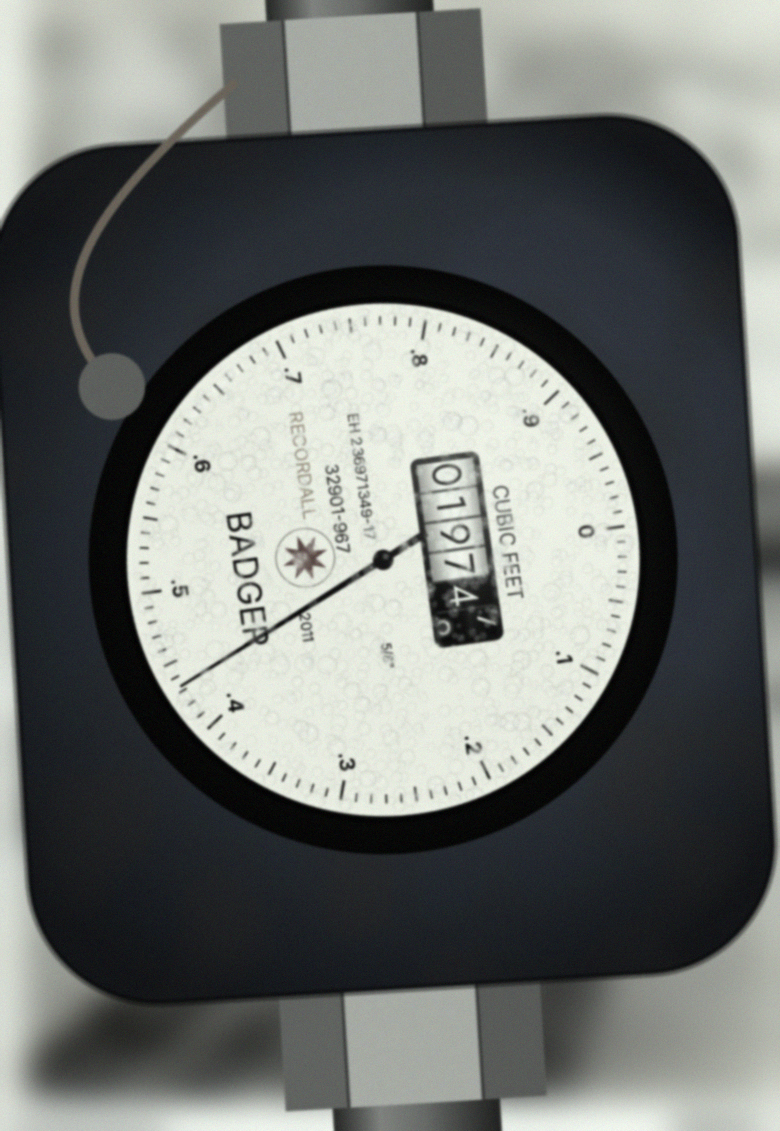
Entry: **19747.43** ft³
